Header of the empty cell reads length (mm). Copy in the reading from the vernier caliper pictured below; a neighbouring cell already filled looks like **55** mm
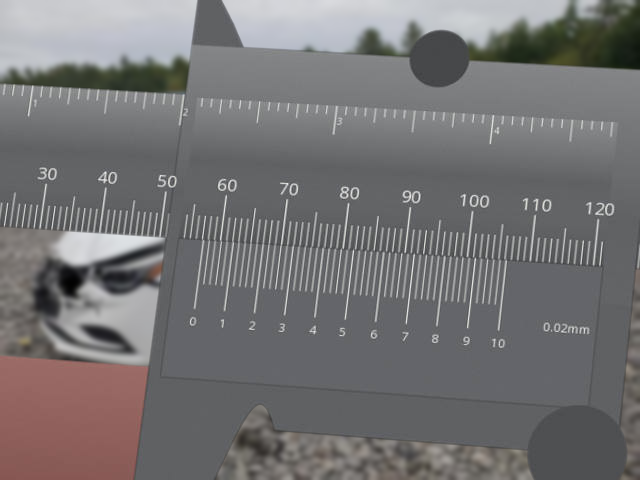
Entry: **57.2** mm
